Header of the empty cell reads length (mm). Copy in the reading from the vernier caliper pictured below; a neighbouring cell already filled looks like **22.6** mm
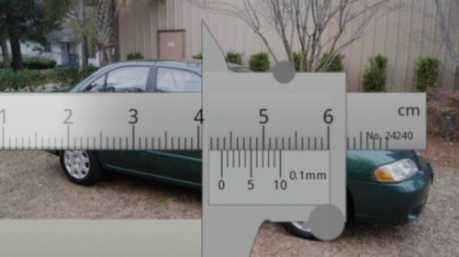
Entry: **43.6** mm
